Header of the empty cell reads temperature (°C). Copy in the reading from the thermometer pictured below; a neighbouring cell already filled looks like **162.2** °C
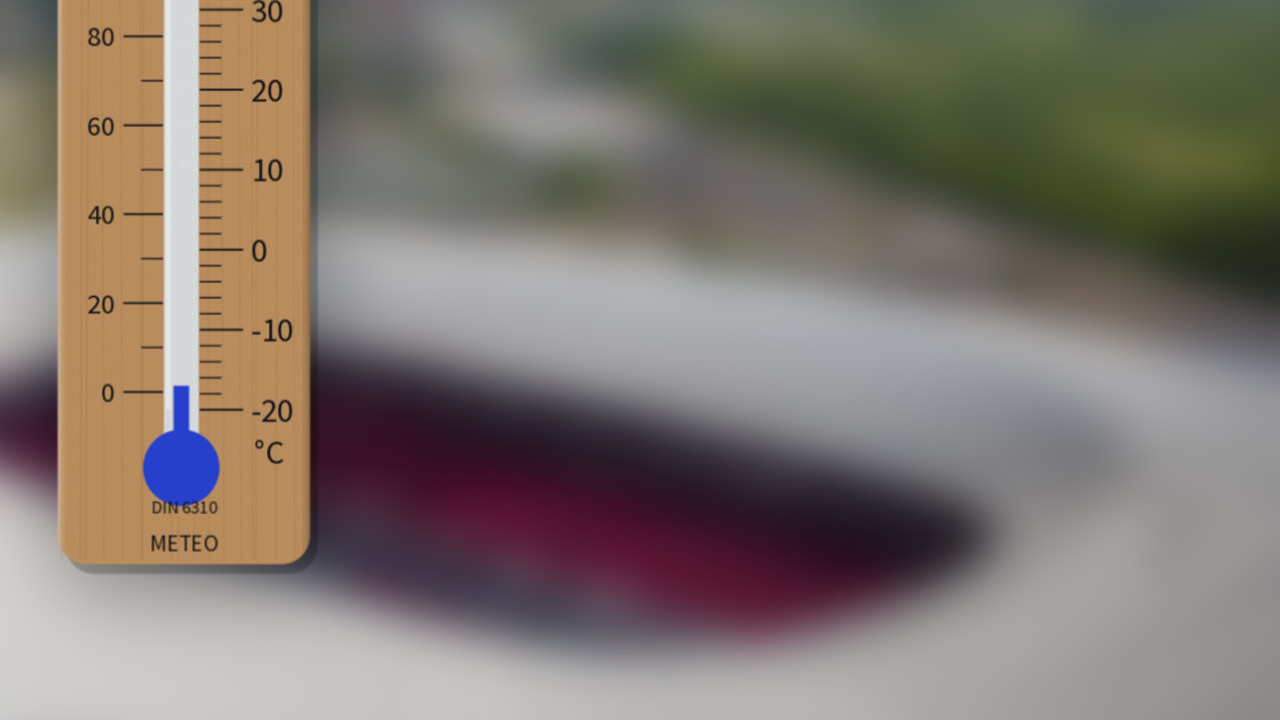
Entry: **-17** °C
